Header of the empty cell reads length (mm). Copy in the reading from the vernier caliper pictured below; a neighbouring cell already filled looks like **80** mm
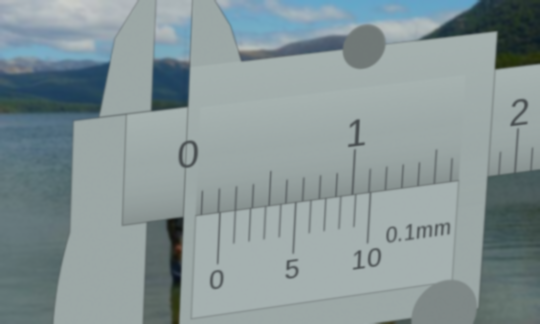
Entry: **2.1** mm
